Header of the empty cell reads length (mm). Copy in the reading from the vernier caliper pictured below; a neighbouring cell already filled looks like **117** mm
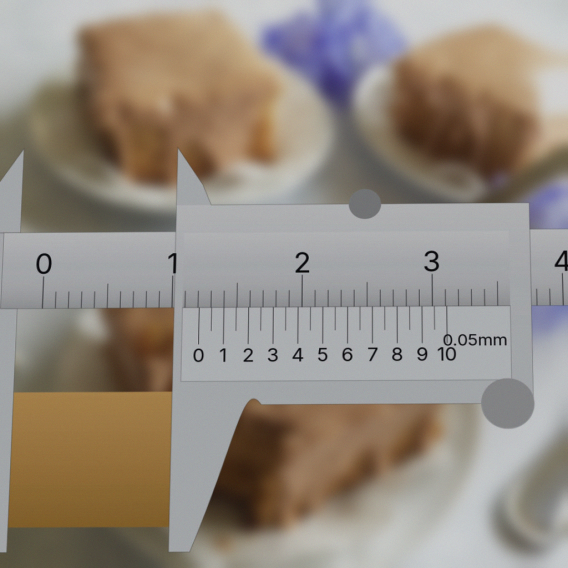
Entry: **12.1** mm
